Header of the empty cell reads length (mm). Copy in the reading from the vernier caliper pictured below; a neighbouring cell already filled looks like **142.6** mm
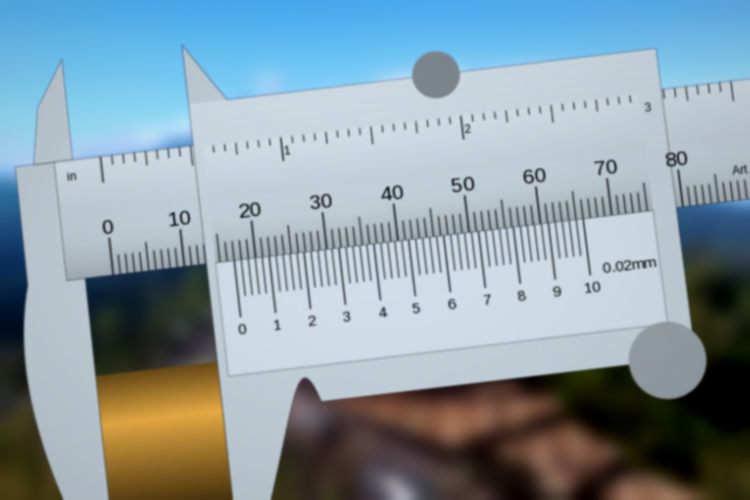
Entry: **17.0** mm
